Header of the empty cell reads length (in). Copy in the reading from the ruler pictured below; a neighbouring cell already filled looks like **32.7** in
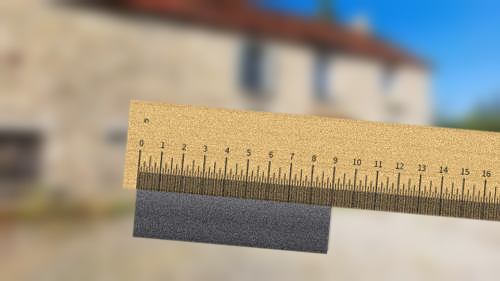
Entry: **9** in
